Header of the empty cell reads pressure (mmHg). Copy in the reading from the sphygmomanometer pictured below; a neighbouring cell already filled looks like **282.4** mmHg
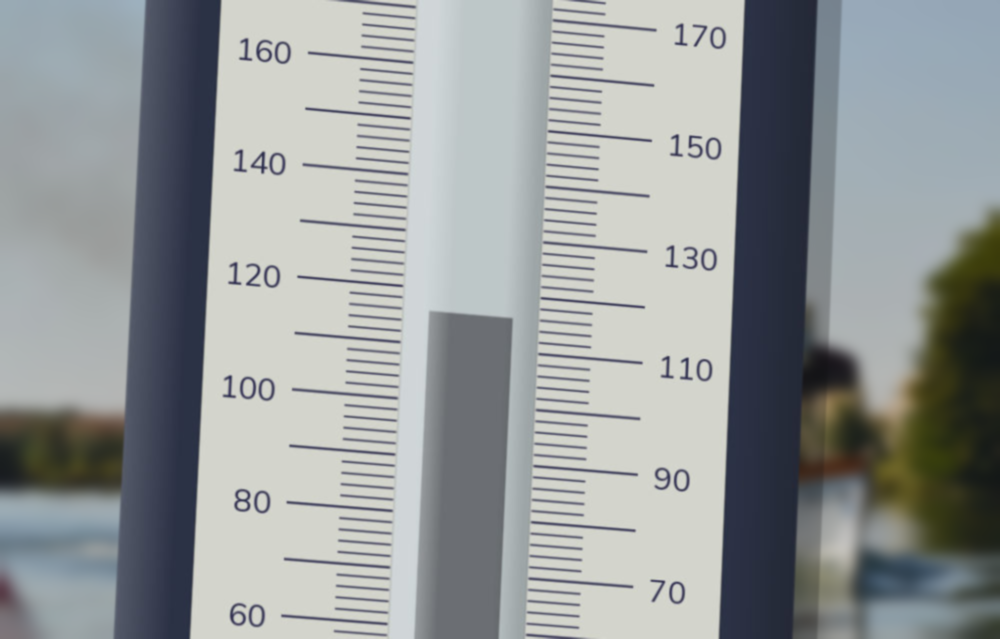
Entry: **116** mmHg
